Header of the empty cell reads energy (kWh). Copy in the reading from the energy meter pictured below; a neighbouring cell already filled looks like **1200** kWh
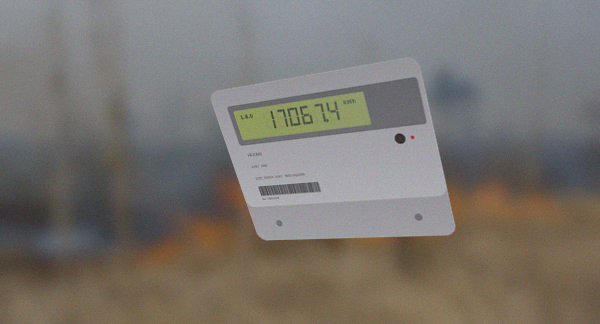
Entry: **17067.4** kWh
